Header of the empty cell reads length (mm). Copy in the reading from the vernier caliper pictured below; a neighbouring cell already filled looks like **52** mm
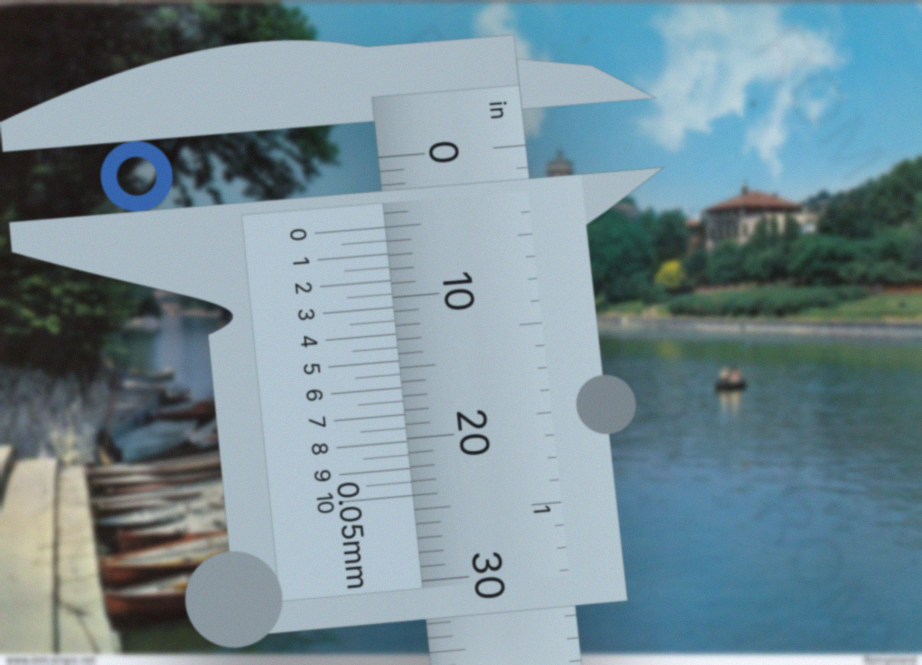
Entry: **5.0** mm
